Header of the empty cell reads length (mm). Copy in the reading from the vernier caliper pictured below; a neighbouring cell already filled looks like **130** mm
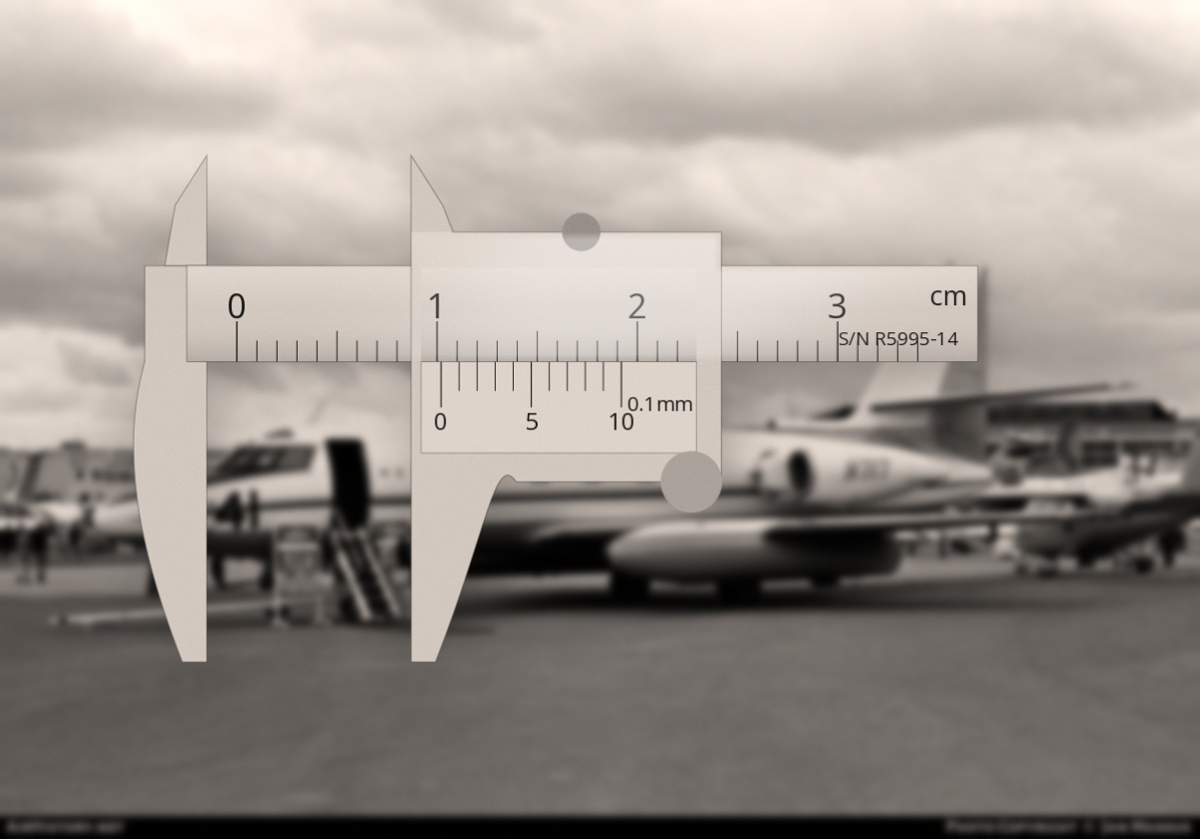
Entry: **10.2** mm
